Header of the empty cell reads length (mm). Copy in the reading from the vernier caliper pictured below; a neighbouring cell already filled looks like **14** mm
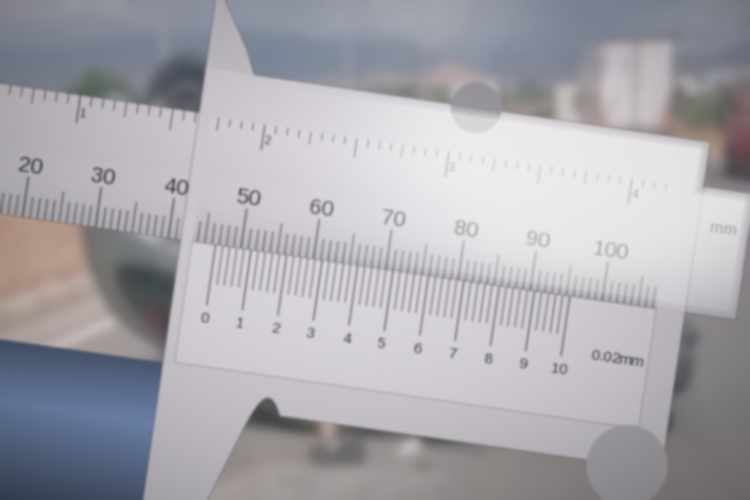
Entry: **46.5** mm
